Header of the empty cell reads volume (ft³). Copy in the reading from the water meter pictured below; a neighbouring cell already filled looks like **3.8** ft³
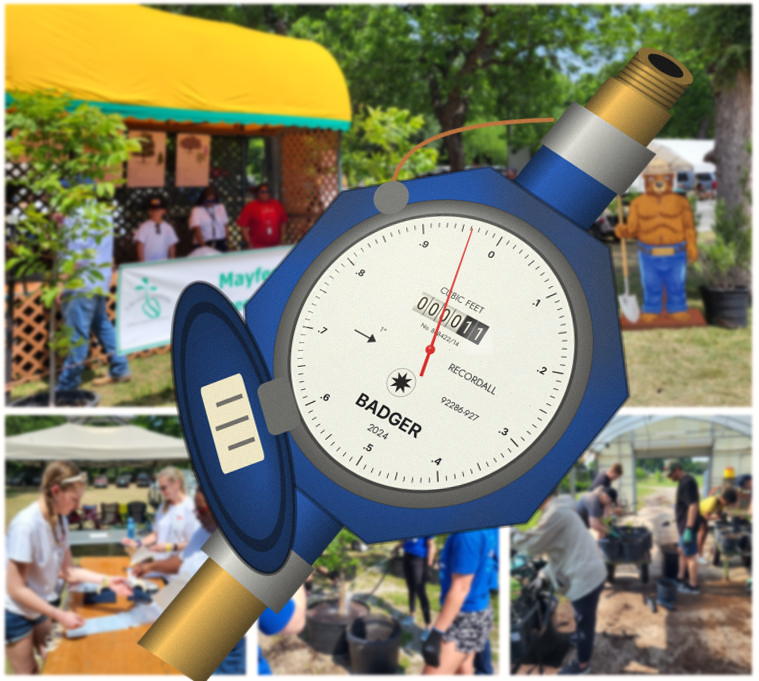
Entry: **10.96** ft³
